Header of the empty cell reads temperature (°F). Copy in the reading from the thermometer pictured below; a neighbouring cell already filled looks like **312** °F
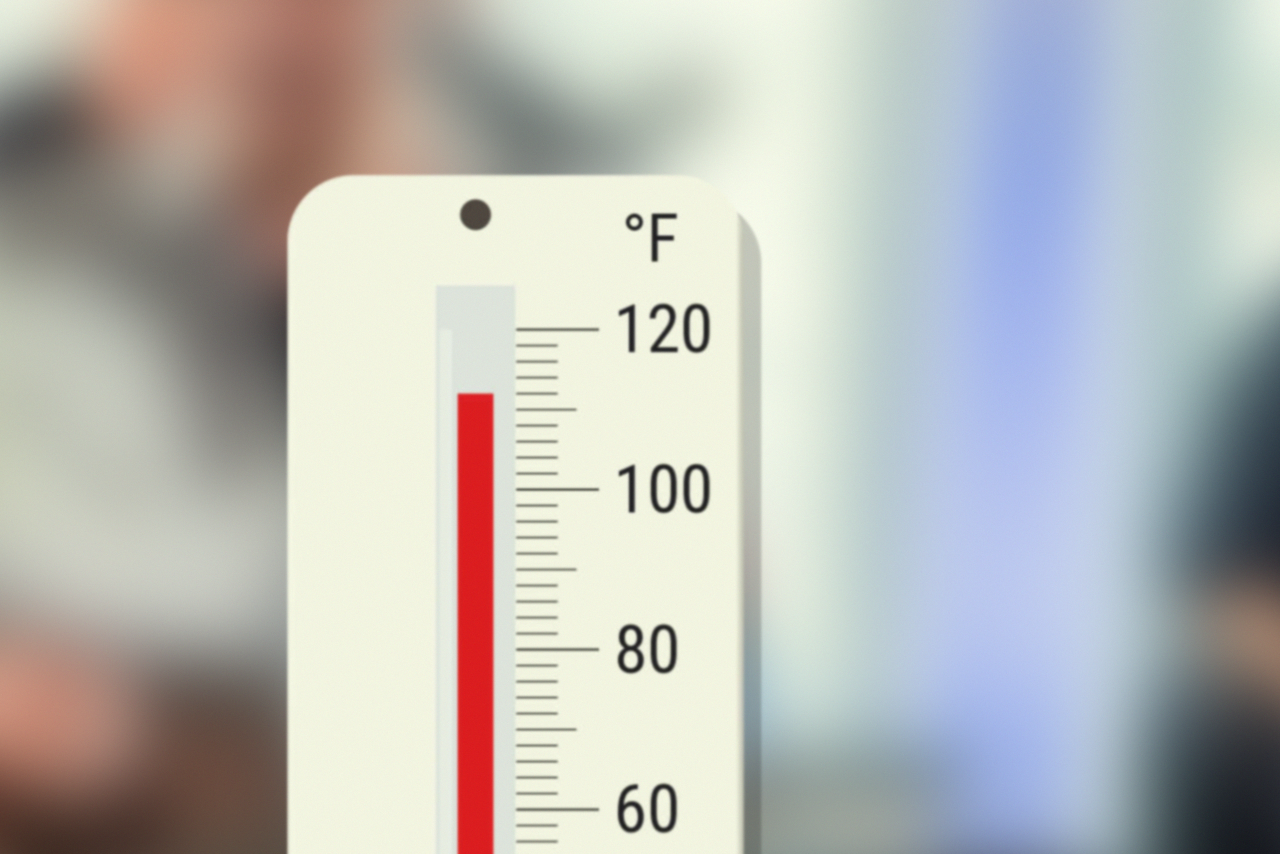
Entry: **112** °F
